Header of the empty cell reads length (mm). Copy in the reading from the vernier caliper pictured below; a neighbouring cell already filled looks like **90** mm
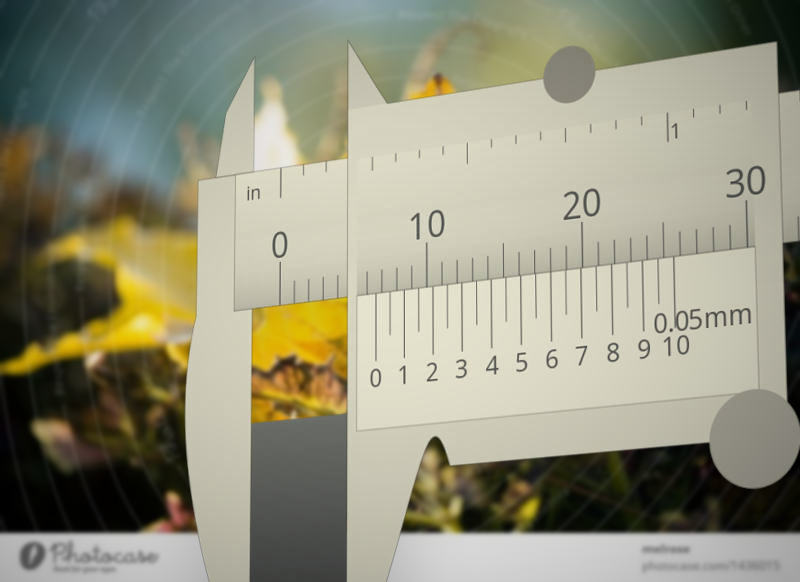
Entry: **6.6** mm
